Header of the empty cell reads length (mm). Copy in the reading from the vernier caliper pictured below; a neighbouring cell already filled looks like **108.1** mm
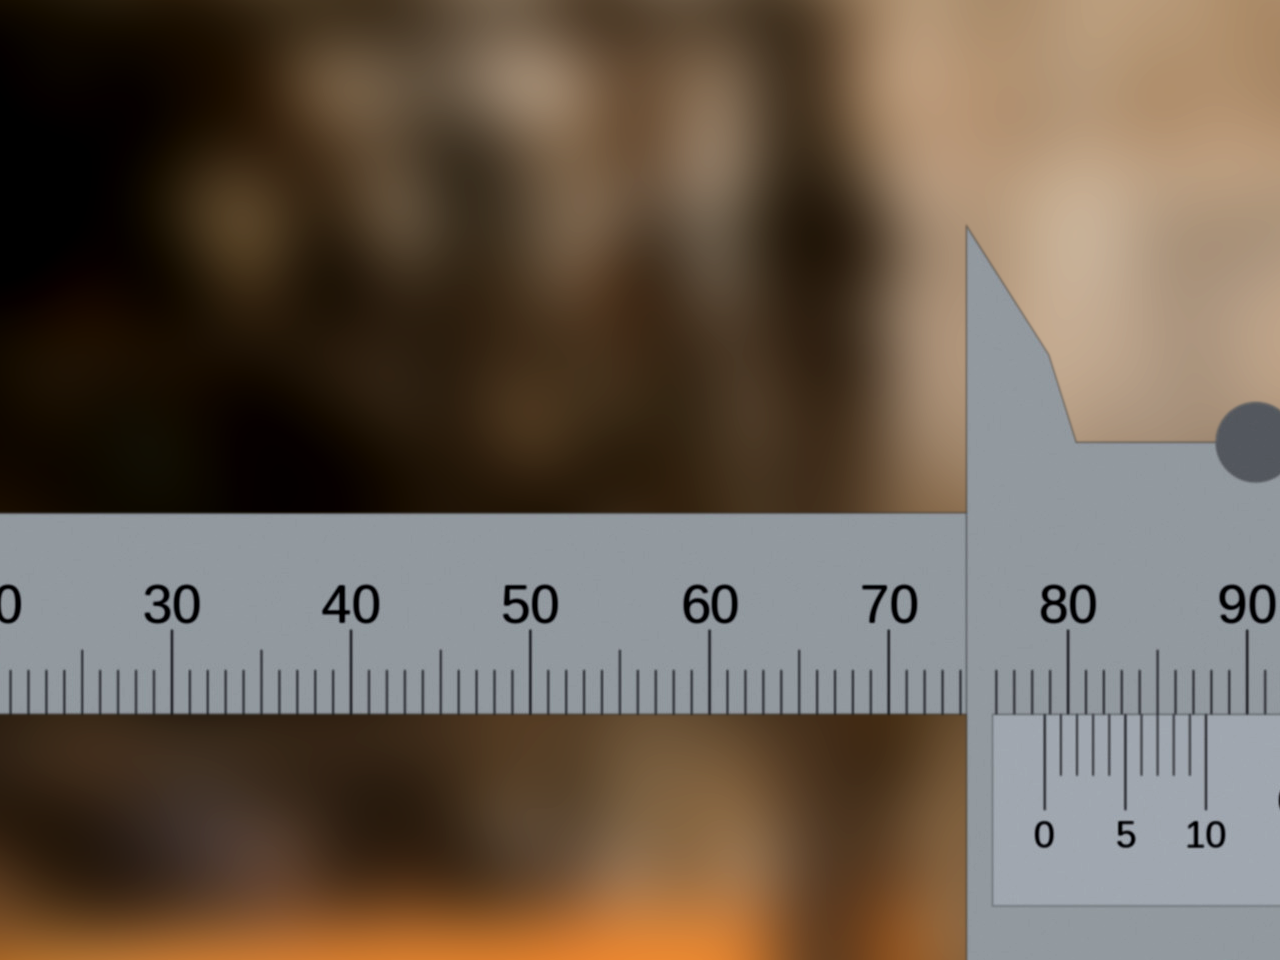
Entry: **78.7** mm
